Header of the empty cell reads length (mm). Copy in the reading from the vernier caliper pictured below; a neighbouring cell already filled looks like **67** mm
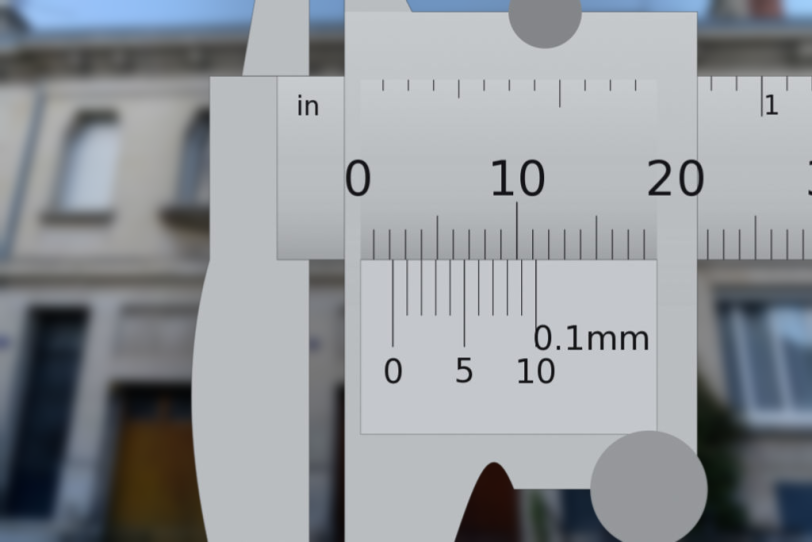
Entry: **2.2** mm
